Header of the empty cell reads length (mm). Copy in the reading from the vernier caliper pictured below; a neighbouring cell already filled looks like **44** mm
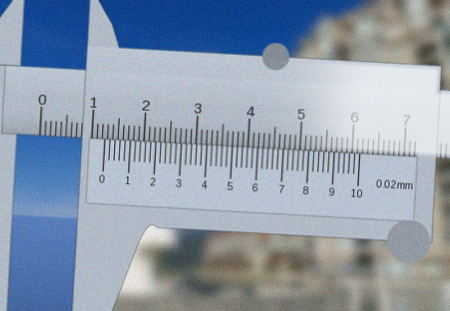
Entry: **12.5** mm
